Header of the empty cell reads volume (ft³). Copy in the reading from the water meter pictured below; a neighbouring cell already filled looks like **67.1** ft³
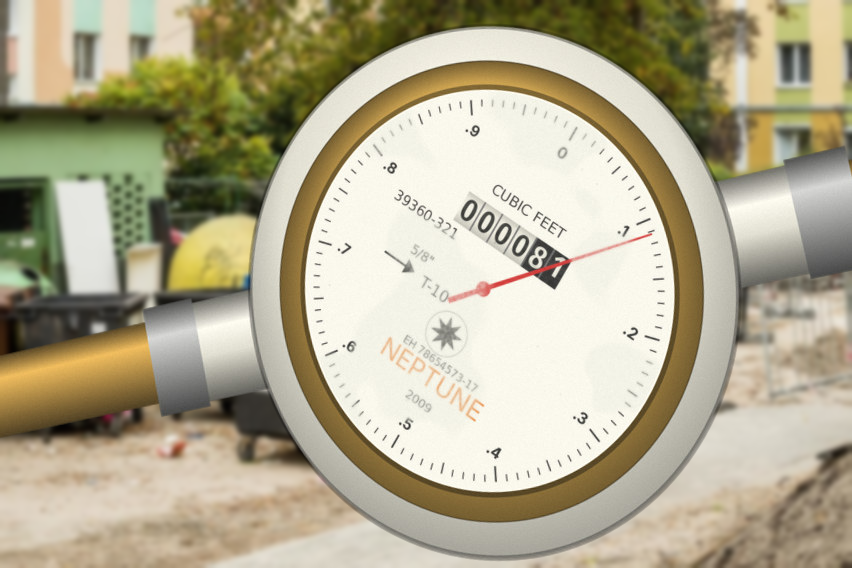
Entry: **81.11** ft³
